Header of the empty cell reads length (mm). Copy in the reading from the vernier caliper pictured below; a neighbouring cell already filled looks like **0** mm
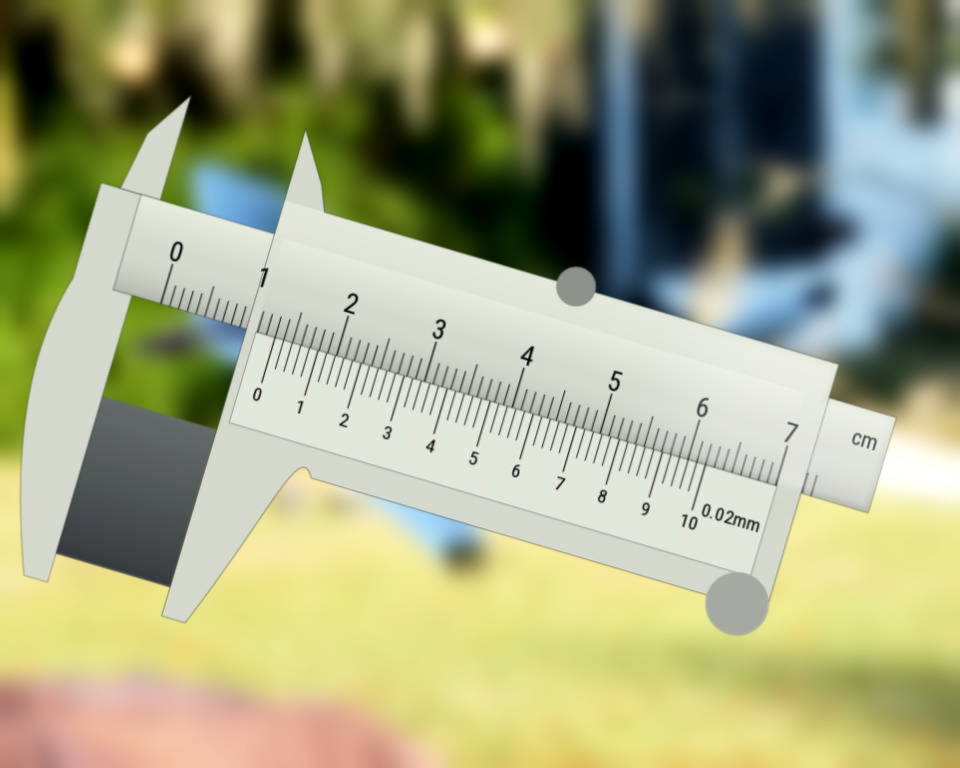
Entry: **13.0** mm
